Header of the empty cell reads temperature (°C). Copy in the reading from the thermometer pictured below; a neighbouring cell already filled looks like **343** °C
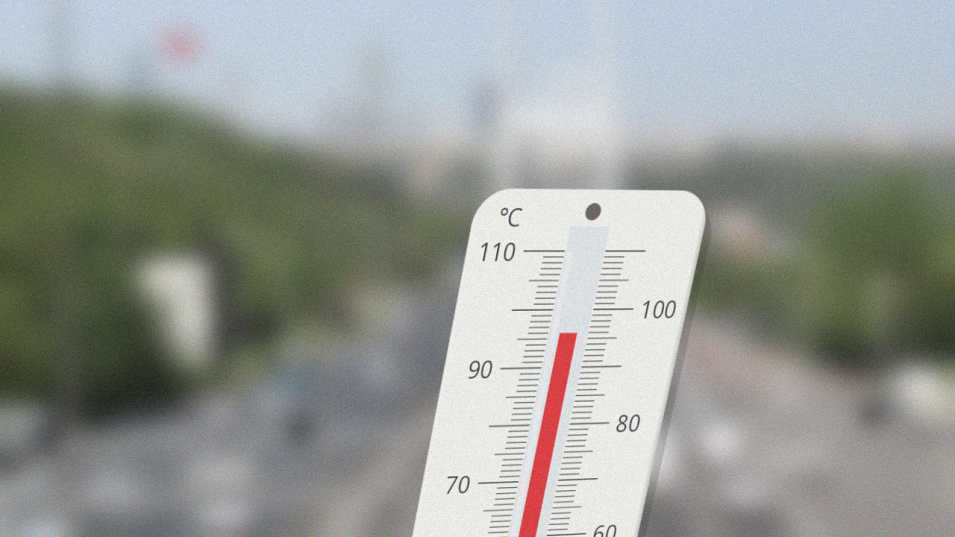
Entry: **96** °C
